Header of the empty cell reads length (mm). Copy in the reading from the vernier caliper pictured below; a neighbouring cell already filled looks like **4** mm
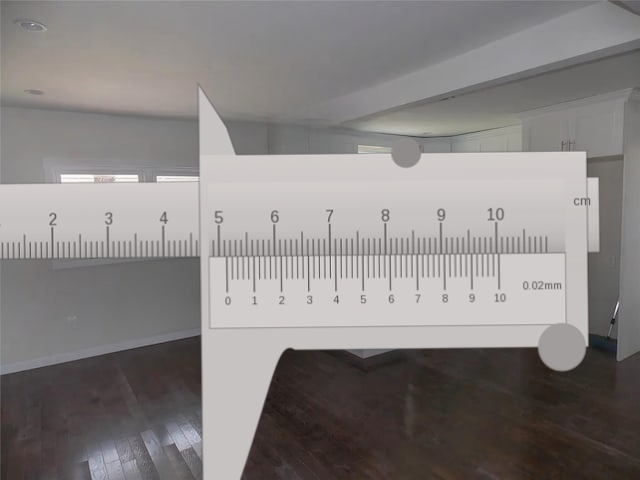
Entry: **51.4** mm
